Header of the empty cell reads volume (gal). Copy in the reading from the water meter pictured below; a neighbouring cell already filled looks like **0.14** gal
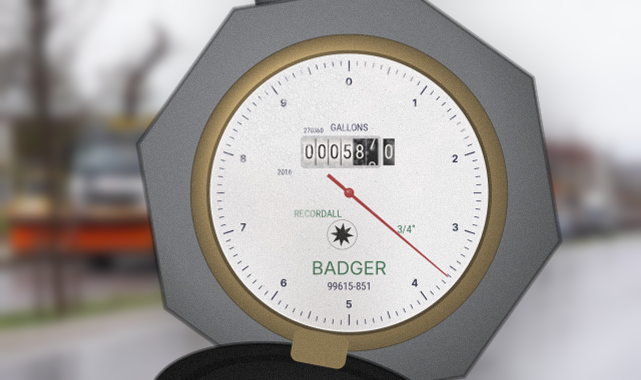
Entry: **5873.6** gal
